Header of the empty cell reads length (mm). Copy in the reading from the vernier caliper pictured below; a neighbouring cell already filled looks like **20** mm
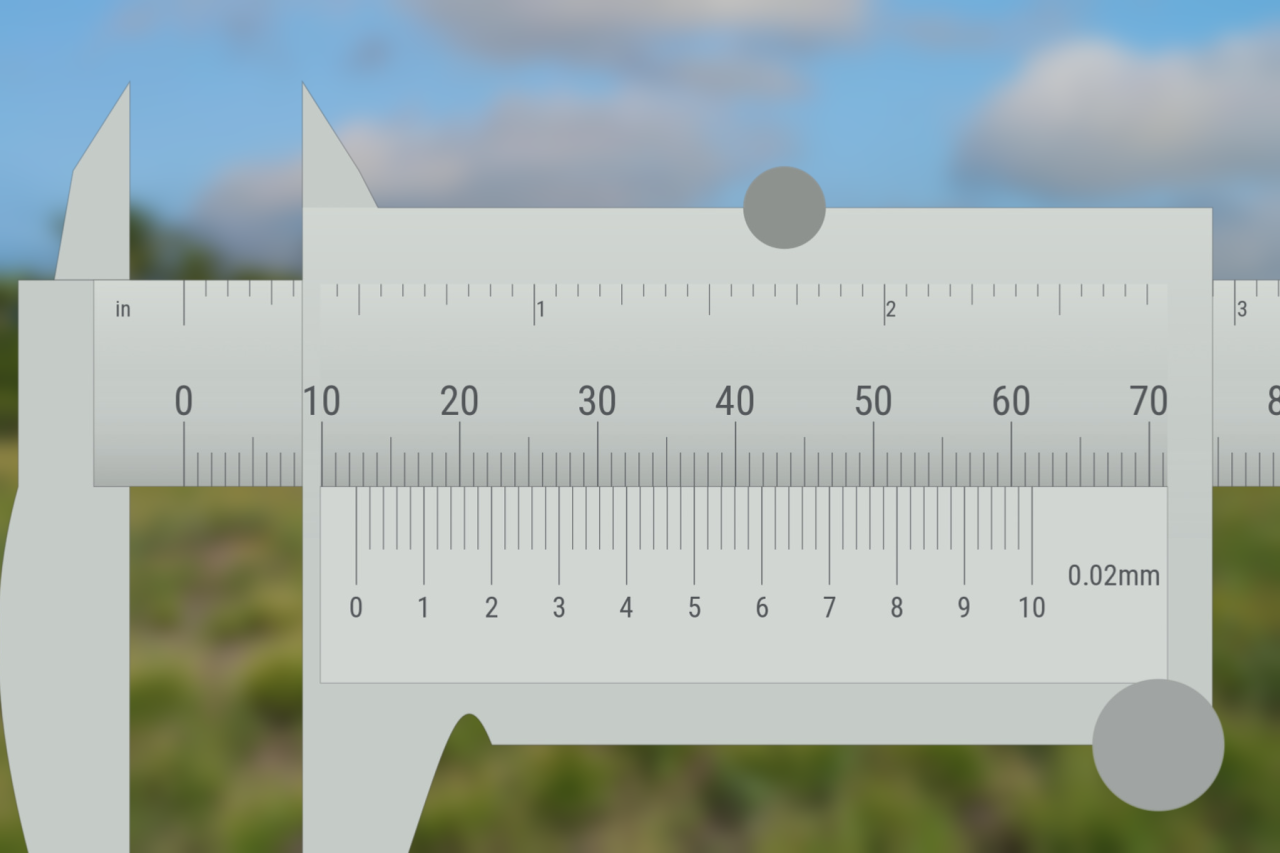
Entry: **12.5** mm
